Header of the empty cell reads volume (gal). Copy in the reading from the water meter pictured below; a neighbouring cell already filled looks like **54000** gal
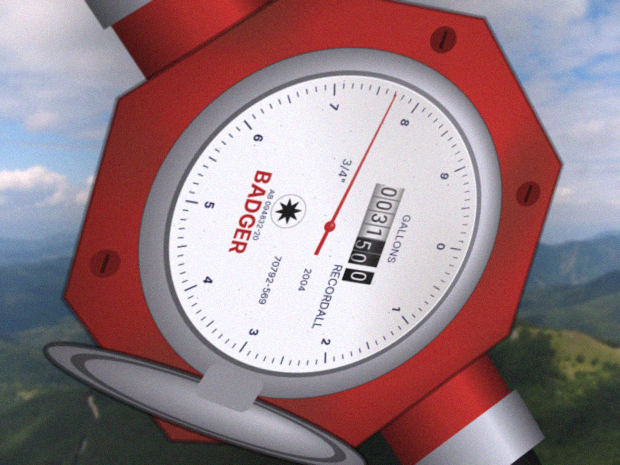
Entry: **31497.7** gal
